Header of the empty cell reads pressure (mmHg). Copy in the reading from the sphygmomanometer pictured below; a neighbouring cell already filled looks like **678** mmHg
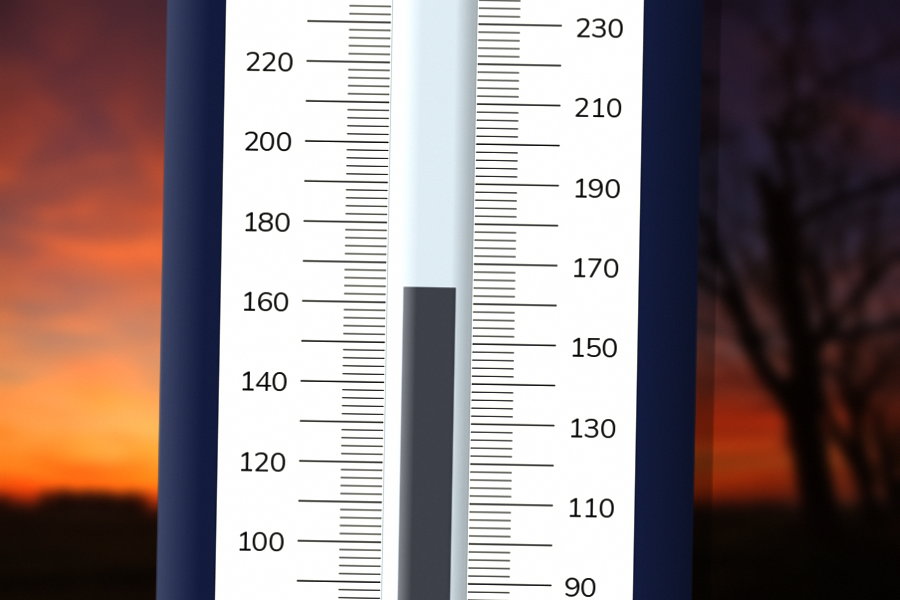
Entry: **164** mmHg
